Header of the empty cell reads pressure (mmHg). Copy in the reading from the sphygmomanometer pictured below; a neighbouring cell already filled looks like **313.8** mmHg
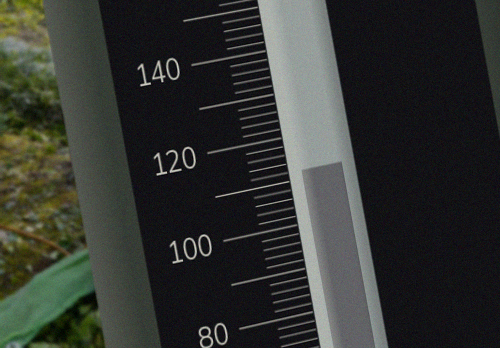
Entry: **112** mmHg
